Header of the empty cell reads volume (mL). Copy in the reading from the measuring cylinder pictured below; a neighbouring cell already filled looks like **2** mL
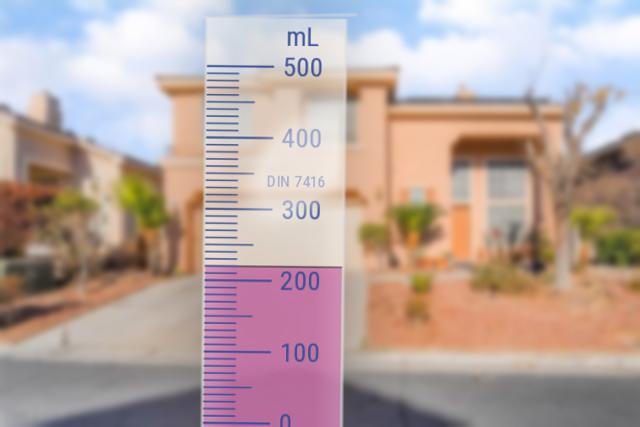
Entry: **220** mL
